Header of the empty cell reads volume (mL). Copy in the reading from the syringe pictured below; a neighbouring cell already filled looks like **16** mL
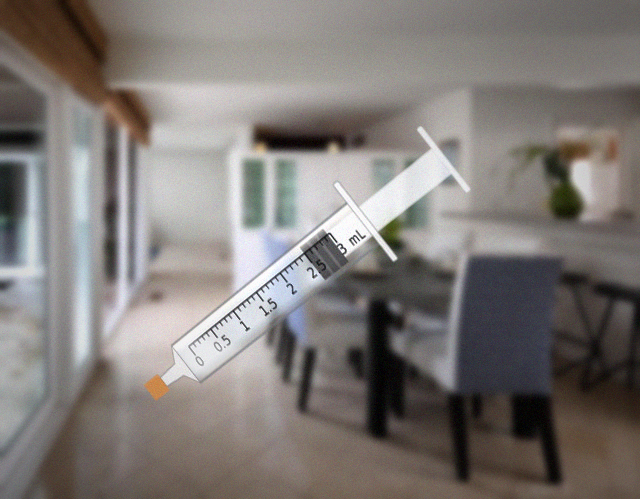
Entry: **2.5** mL
